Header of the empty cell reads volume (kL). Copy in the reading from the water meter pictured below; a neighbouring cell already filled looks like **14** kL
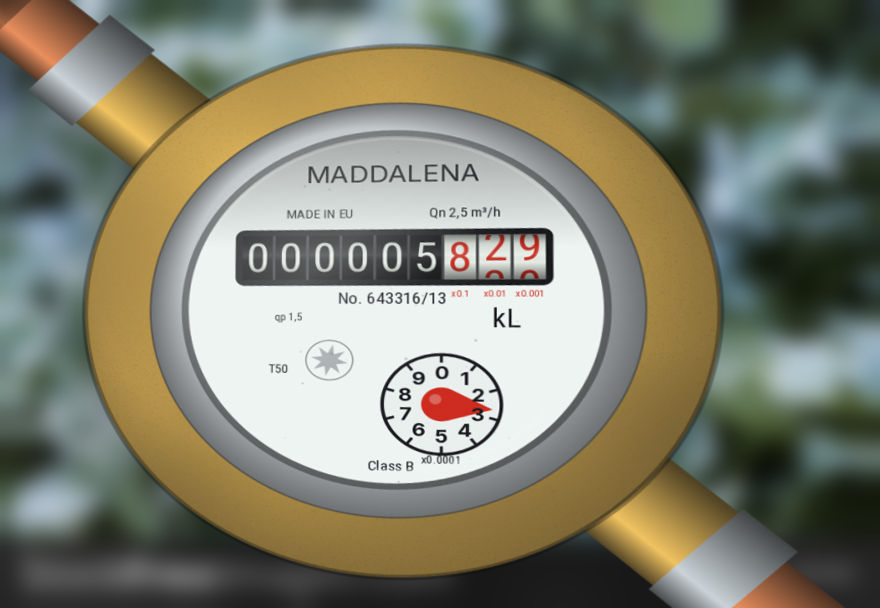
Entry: **5.8292** kL
